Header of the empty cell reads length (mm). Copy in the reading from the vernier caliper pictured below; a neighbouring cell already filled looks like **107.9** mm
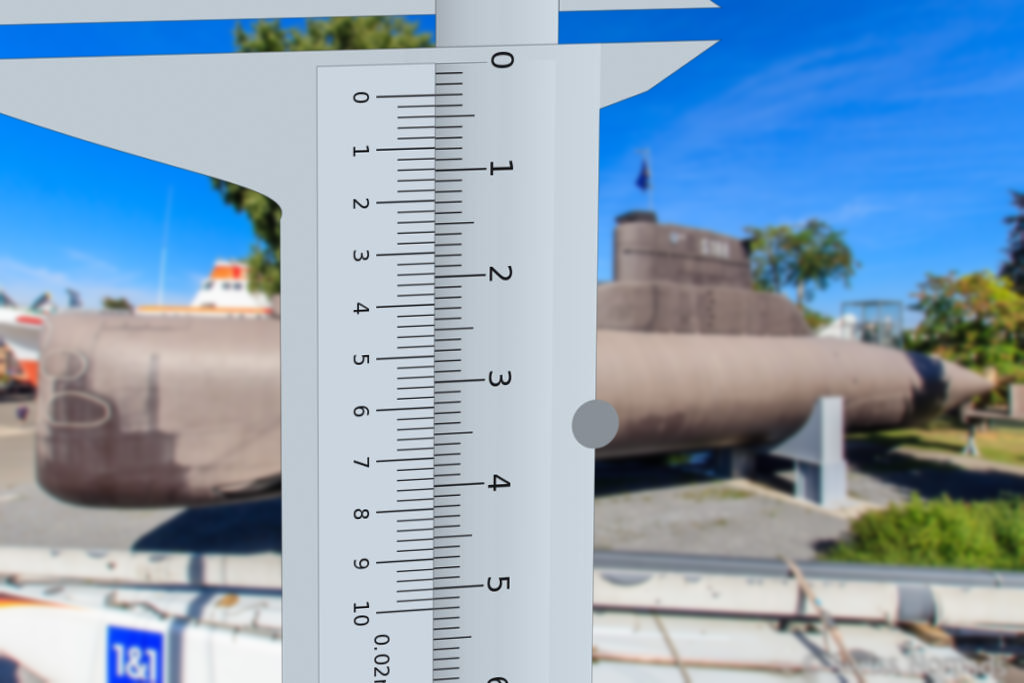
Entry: **3.0** mm
